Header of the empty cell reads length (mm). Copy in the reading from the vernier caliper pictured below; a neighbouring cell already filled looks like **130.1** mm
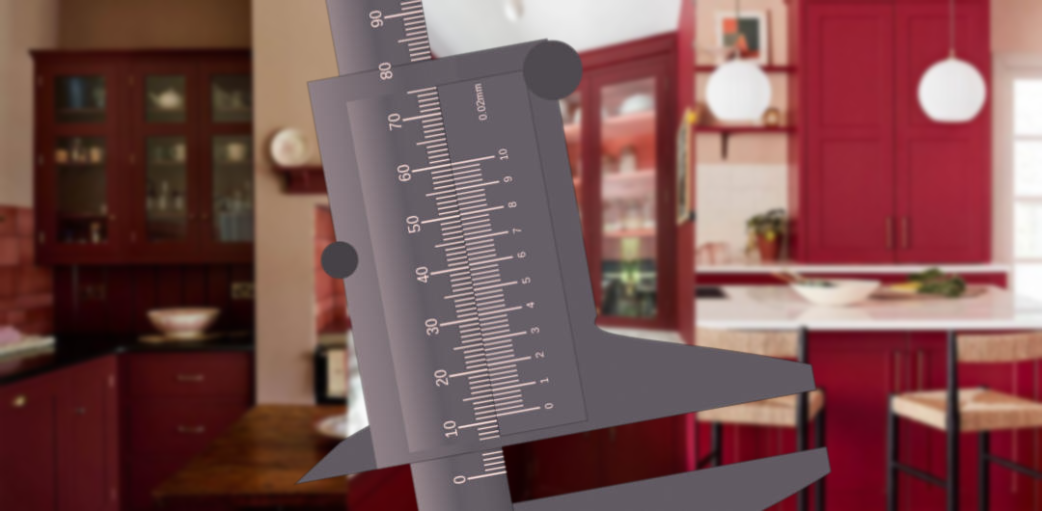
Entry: **11.0** mm
